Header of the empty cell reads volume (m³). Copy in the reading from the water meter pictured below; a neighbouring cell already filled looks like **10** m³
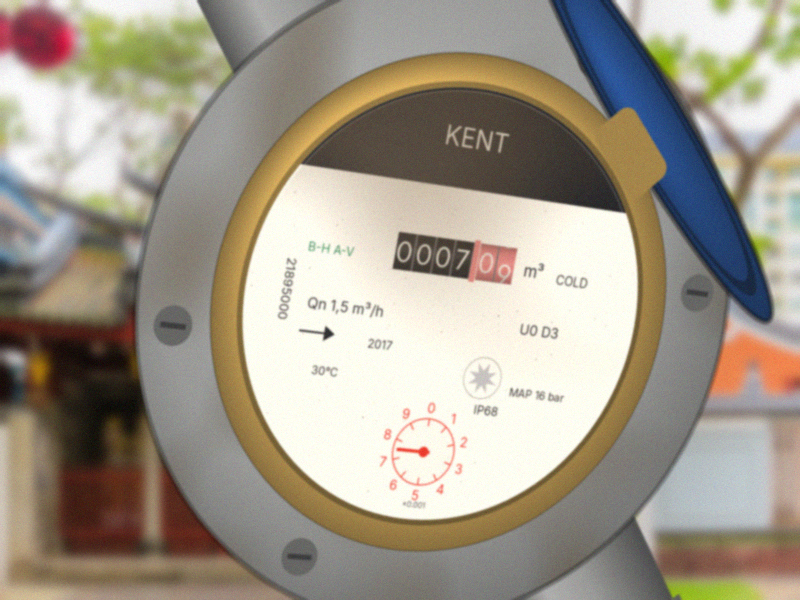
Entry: **7.087** m³
